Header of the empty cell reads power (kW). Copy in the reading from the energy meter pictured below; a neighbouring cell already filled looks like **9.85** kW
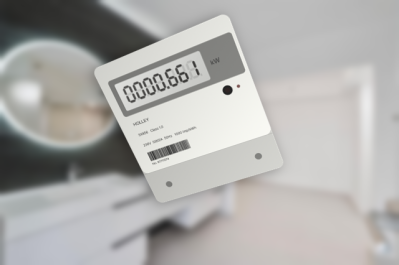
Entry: **0.661** kW
